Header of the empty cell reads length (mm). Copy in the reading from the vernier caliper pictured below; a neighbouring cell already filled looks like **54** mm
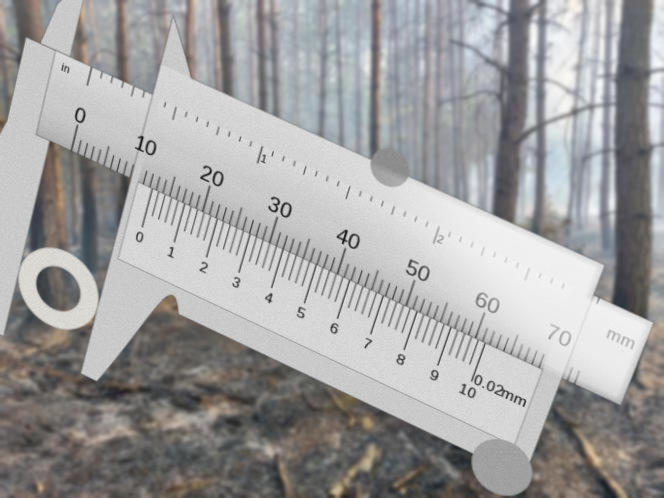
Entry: **12.4** mm
